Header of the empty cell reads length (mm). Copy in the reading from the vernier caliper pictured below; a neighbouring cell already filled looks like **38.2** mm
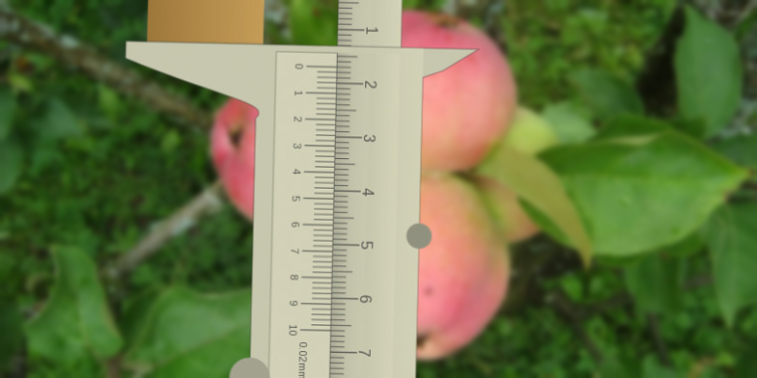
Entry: **17.0** mm
